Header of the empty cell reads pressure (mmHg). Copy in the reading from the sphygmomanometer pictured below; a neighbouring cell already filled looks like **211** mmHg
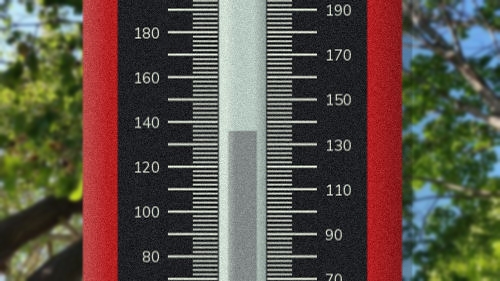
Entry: **136** mmHg
